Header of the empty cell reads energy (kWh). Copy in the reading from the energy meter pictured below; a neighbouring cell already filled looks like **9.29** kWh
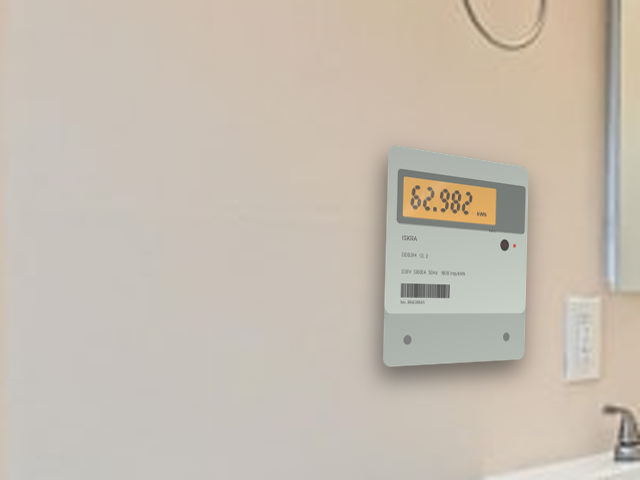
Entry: **62.982** kWh
